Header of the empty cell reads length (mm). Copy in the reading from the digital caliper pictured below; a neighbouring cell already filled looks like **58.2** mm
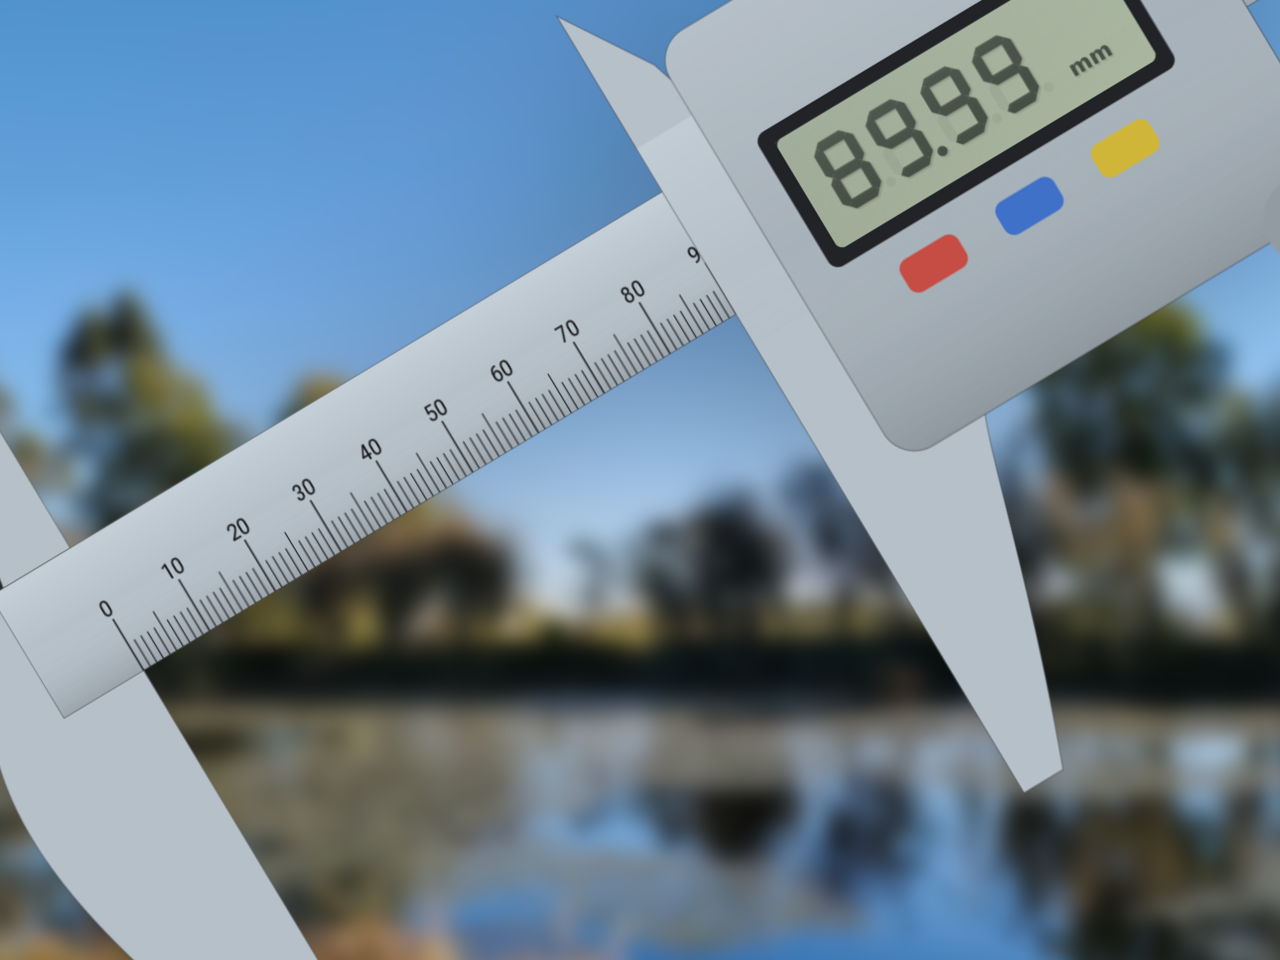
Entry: **89.99** mm
